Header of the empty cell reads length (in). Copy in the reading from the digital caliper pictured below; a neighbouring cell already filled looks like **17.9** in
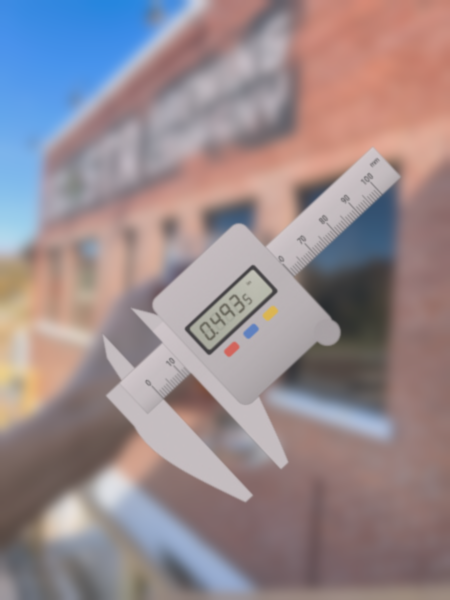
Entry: **0.4935** in
